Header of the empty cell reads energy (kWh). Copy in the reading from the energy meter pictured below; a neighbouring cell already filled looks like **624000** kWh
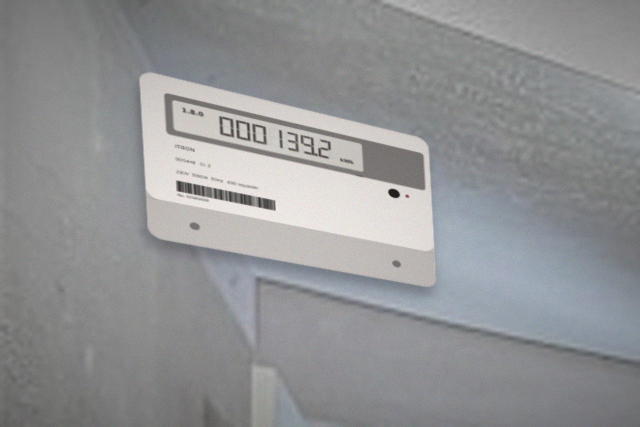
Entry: **139.2** kWh
